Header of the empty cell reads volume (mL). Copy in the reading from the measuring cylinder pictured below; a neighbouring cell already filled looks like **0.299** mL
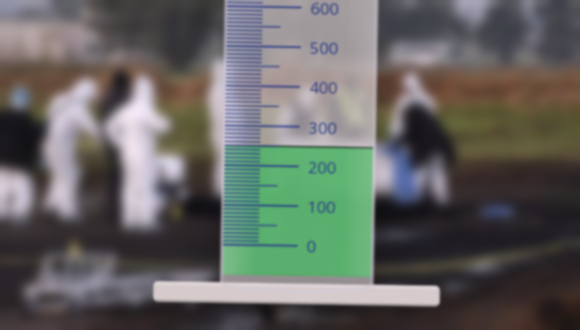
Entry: **250** mL
